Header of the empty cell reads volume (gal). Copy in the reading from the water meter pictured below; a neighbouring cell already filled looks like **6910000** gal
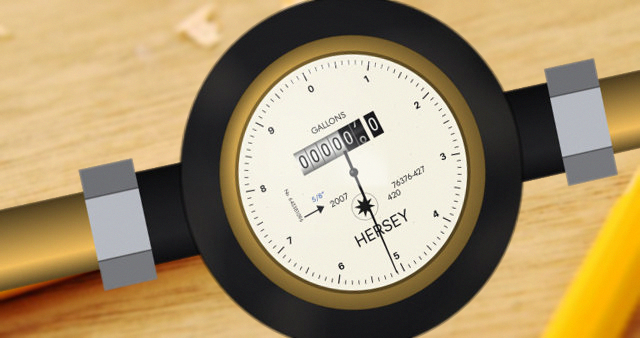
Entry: **75.1** gal
